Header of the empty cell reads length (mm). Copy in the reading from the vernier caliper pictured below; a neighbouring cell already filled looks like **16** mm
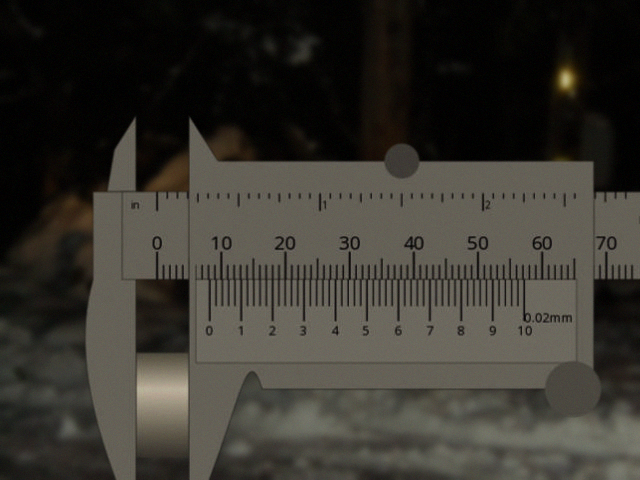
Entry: **8.2** mm
